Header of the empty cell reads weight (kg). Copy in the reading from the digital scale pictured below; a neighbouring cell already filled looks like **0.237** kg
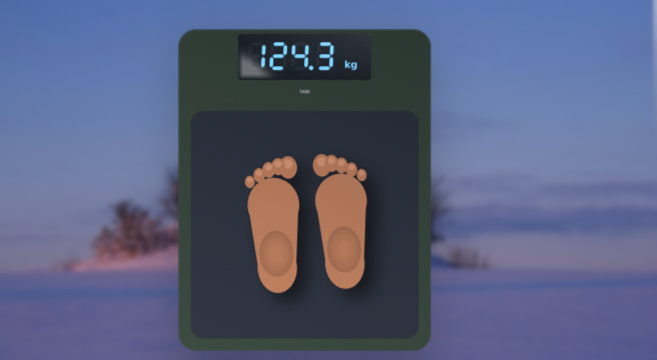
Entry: **124.3** kg
